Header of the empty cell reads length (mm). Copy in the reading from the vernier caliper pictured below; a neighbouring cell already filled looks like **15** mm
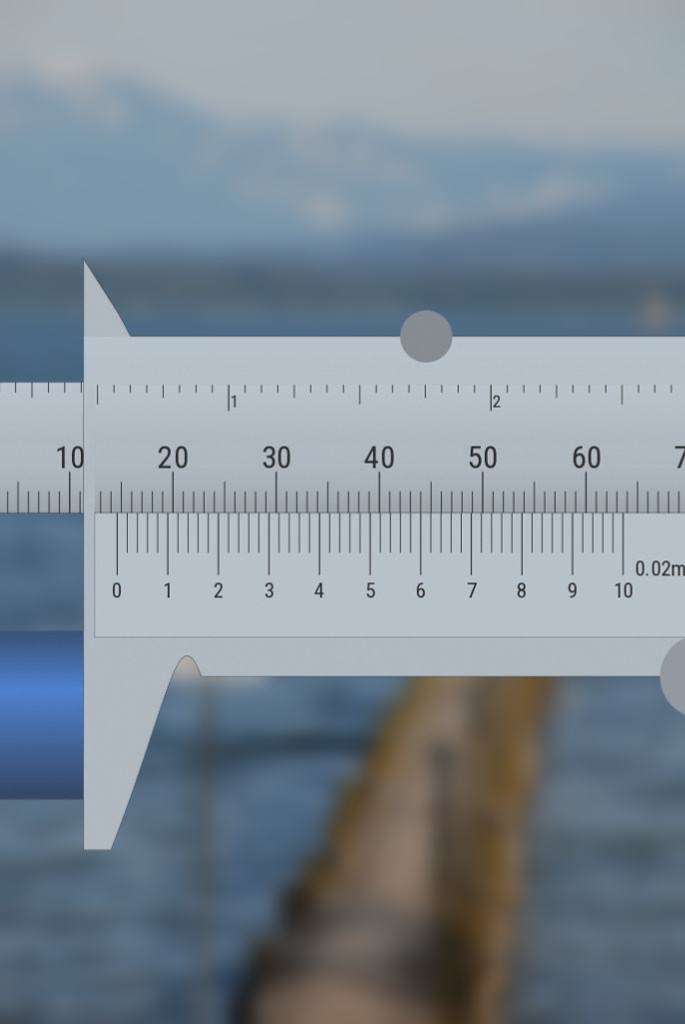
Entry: **14.6** mm
